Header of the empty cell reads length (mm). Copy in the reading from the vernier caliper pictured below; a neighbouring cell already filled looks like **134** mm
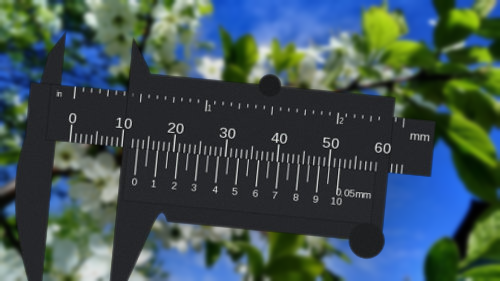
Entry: **13.0** mm
